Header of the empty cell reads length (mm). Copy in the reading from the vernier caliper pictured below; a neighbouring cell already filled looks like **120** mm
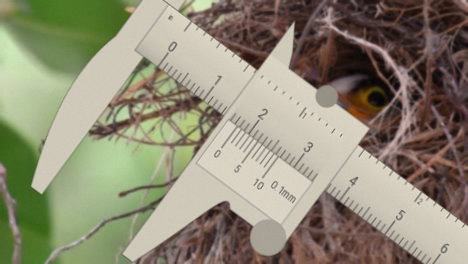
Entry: **17.6** mm
